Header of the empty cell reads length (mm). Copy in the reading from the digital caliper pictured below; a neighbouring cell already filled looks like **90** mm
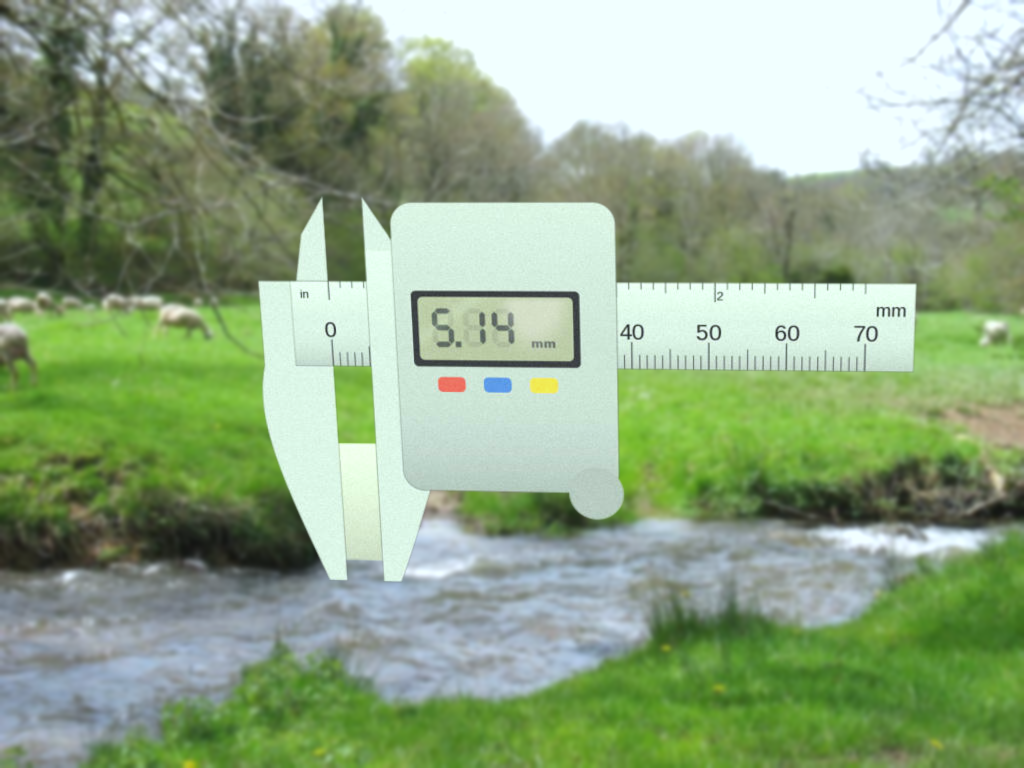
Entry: **5.14** mm
